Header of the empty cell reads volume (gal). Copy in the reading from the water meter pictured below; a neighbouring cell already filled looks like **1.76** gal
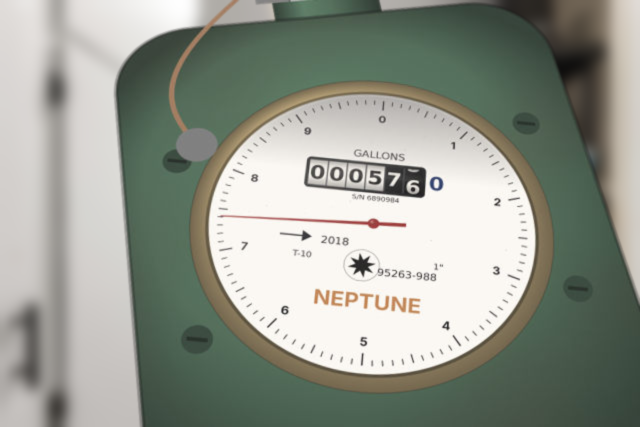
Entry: **5757.4** gal
